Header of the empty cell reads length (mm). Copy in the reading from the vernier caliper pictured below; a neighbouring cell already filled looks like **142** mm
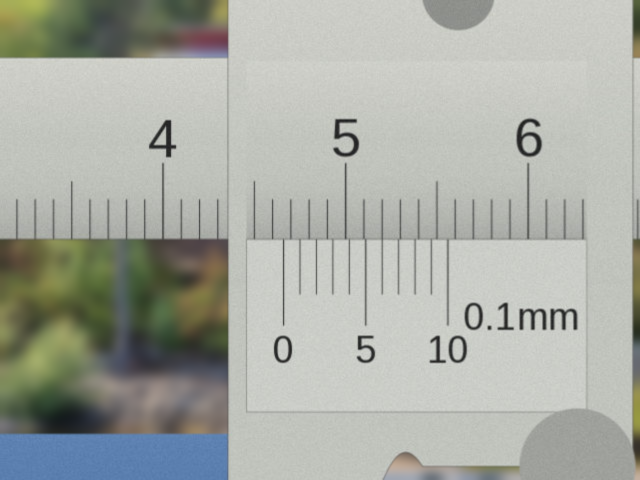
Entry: **46.6** mm
